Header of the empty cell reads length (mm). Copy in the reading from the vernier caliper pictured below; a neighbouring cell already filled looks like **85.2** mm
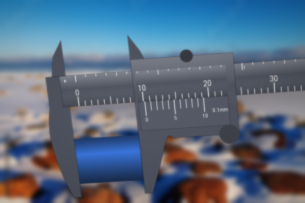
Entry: **10.2** mm
